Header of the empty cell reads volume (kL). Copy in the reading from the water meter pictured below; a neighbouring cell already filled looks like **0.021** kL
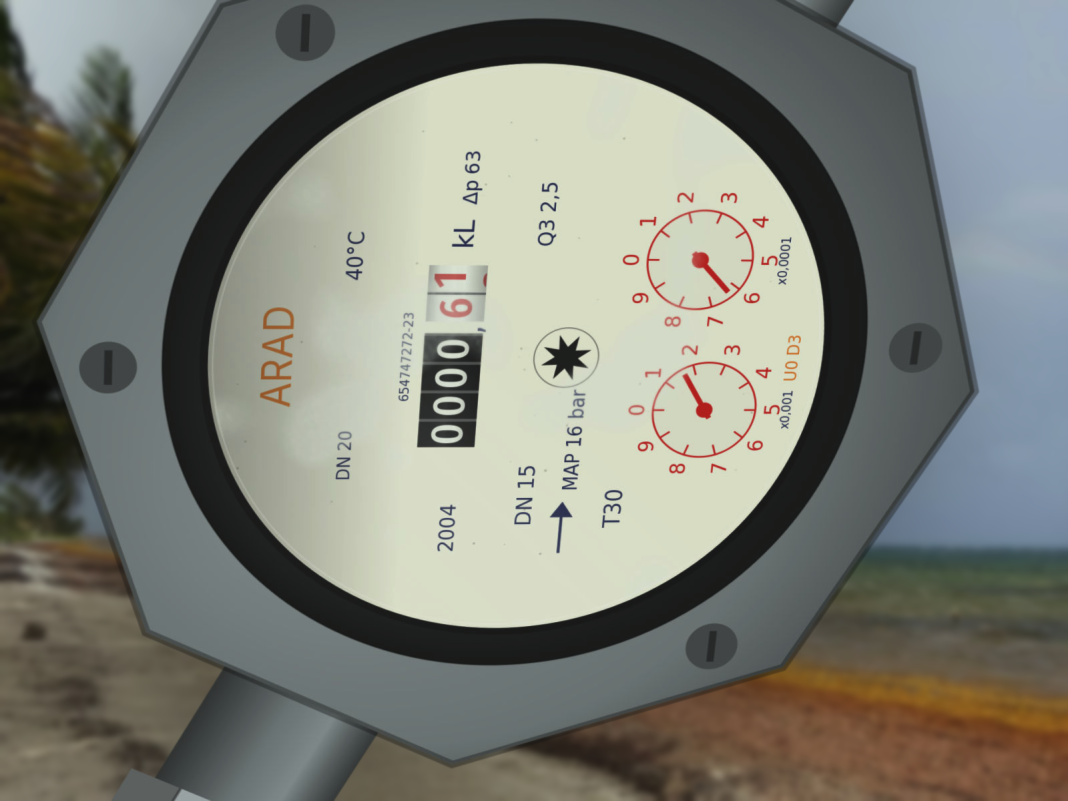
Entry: **0.6116** kL
